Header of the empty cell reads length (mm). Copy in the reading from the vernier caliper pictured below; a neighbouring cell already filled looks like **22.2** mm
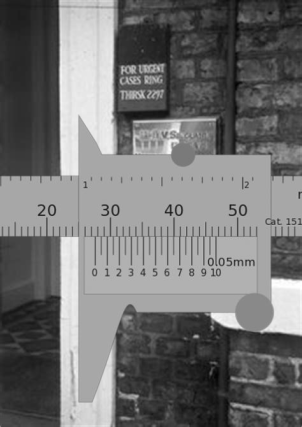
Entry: **27.6** mm
